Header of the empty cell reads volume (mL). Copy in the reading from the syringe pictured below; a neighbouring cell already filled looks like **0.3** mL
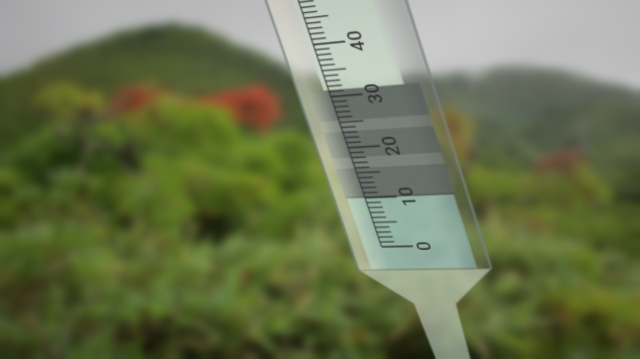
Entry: **10** mL
